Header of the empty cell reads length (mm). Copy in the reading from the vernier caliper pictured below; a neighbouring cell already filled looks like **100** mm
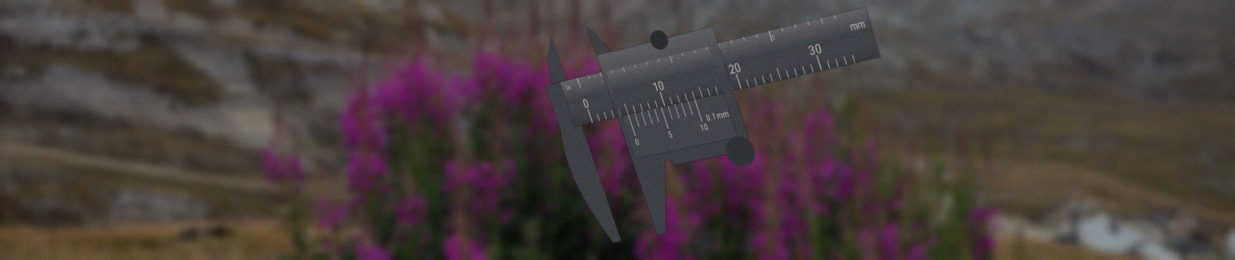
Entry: **5.0** mm
